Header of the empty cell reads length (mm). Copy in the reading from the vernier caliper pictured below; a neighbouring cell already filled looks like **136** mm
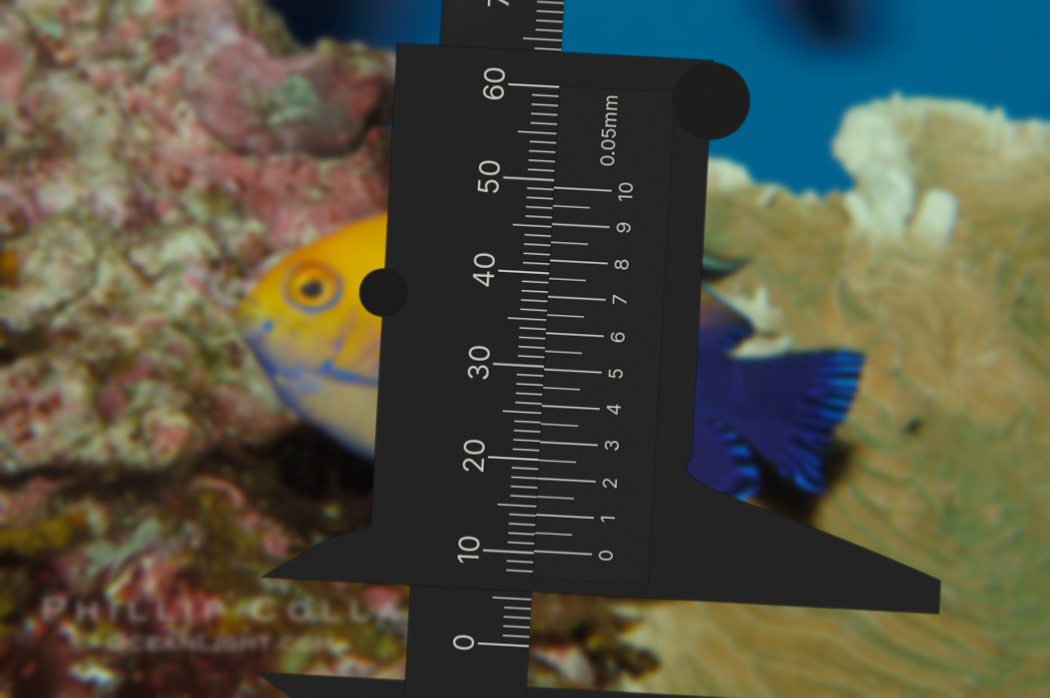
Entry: **10.2** mm
